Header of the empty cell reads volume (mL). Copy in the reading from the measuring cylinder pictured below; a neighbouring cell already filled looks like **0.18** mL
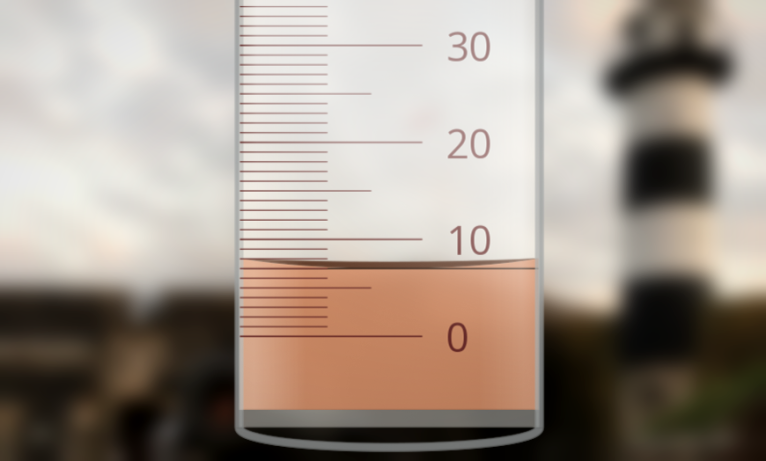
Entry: **7** mL
